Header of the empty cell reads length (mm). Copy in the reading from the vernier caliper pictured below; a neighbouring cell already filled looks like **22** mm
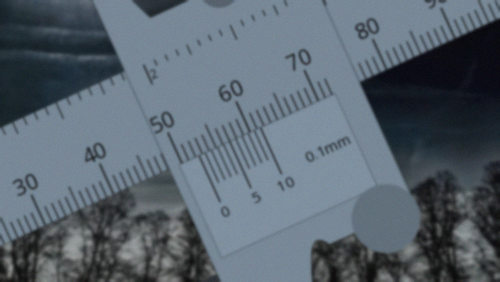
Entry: **52.5** mm
